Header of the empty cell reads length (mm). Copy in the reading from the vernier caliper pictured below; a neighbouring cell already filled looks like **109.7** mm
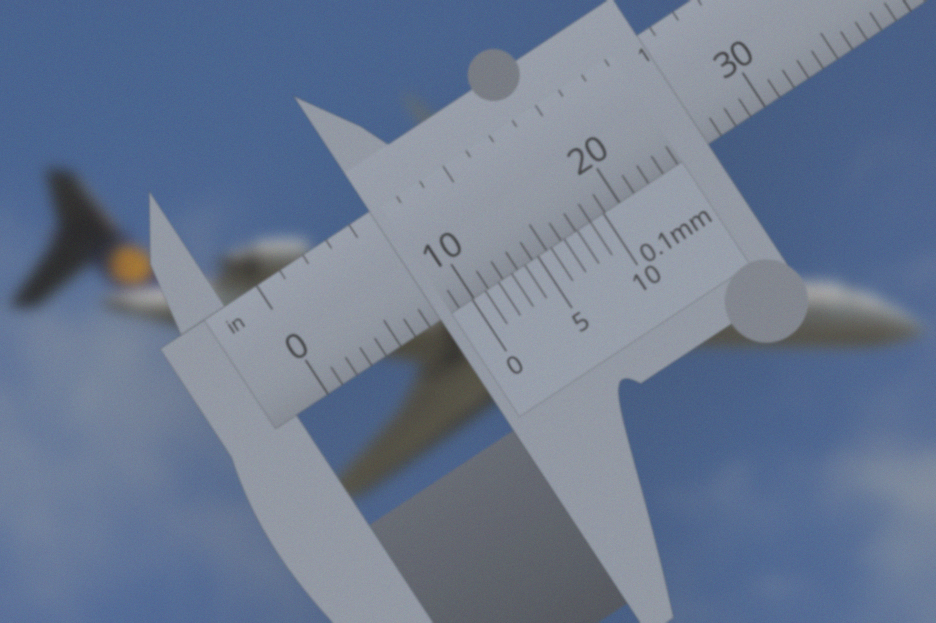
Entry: **9.9** mm
